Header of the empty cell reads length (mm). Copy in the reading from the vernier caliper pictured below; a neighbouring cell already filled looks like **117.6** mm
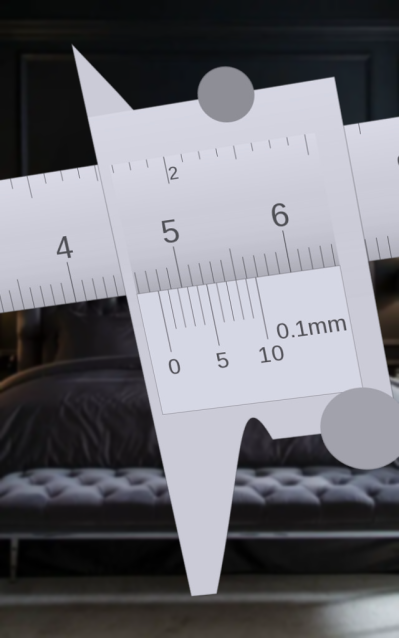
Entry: **47.8** mm
